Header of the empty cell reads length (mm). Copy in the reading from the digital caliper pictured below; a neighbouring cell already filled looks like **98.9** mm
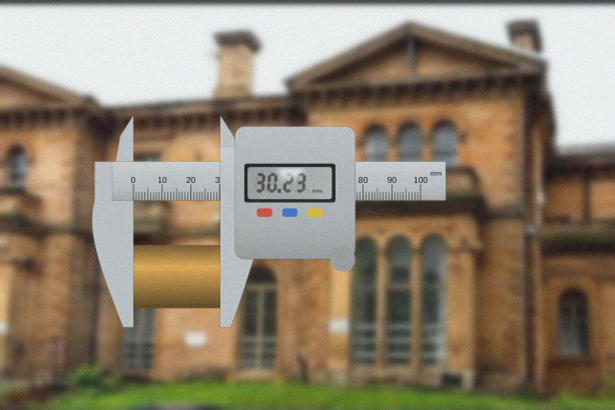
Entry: **30.23** mm
